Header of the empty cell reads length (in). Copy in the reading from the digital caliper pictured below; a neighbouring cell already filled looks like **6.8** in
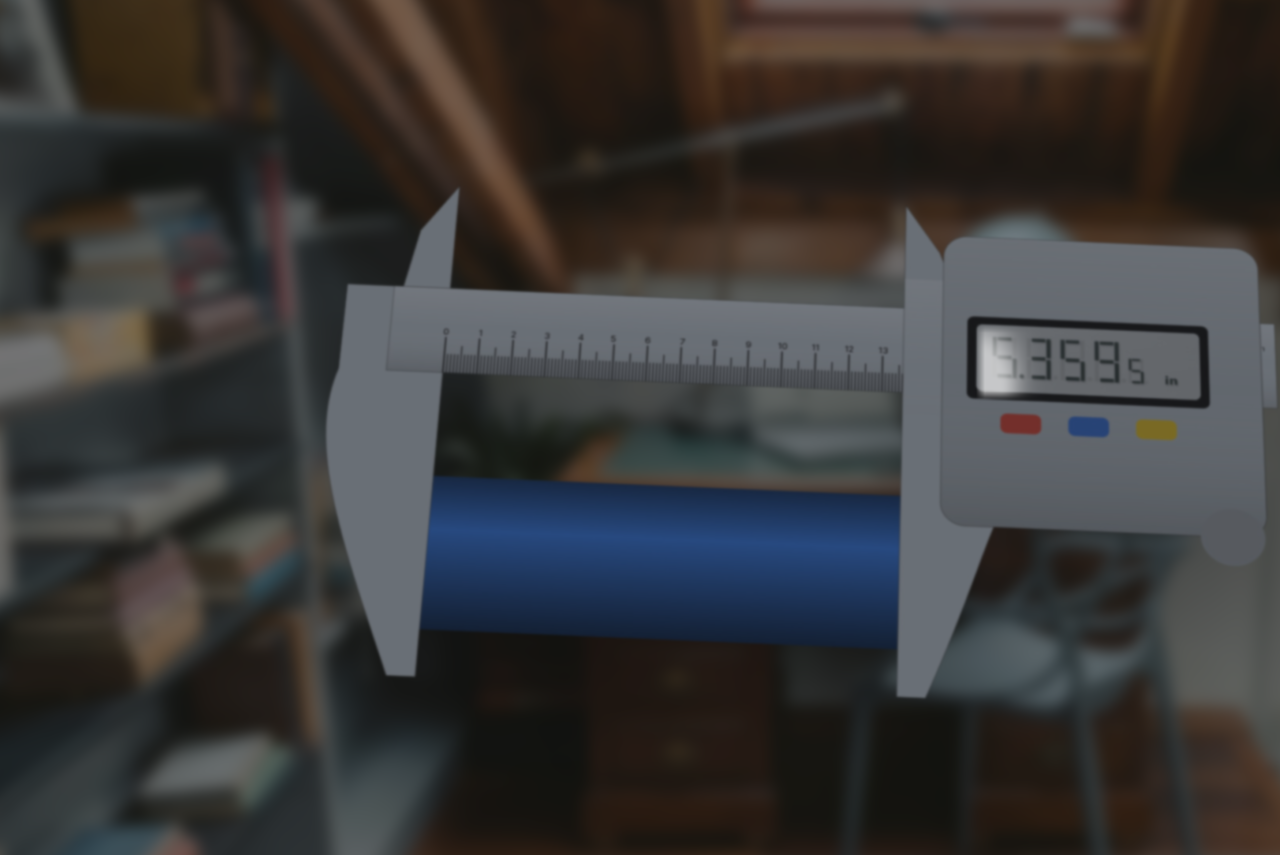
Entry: **5.3595** in
